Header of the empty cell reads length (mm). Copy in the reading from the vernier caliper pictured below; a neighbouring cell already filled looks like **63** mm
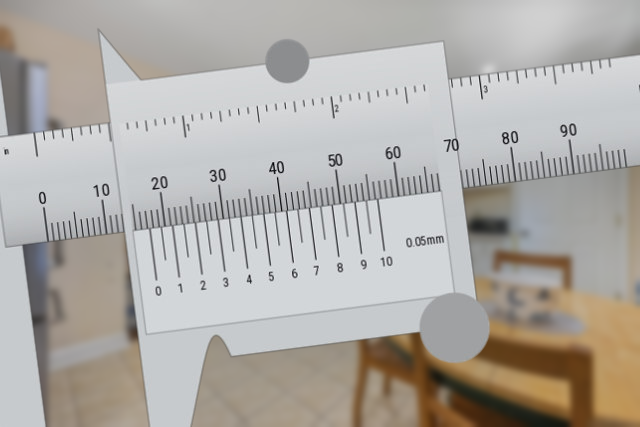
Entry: **17.4** mm
